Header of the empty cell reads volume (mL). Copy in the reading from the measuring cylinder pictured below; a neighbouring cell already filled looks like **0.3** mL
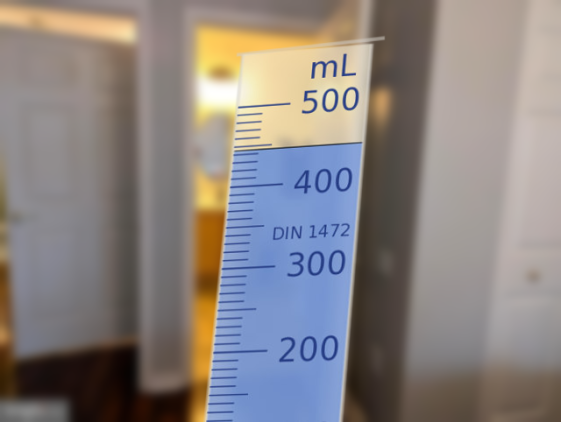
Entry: **445** mL
